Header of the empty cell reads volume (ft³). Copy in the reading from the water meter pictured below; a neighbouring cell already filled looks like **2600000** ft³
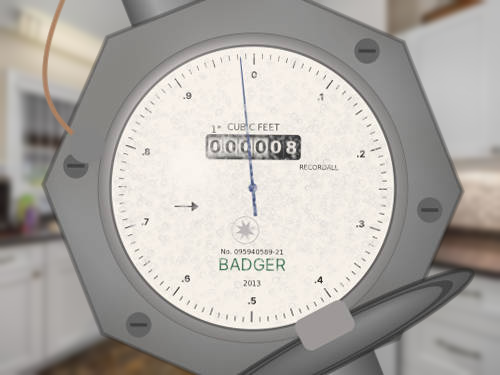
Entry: **7.98** ft³
